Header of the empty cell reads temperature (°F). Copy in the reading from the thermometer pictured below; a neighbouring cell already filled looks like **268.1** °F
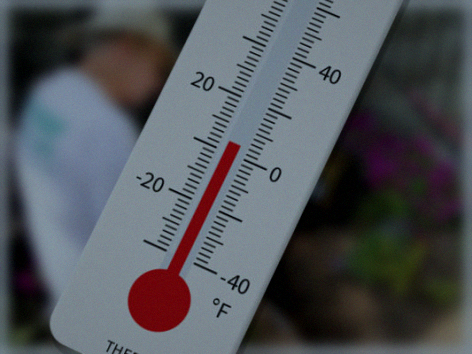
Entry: **4** °F
